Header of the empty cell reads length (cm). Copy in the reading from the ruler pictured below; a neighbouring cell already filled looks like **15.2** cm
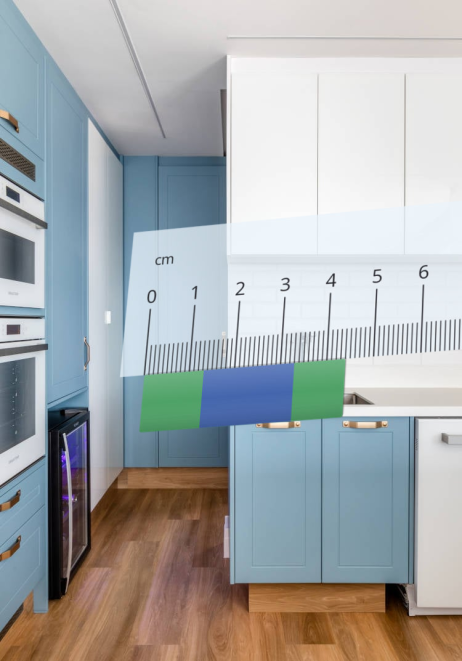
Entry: **4.4** cm
